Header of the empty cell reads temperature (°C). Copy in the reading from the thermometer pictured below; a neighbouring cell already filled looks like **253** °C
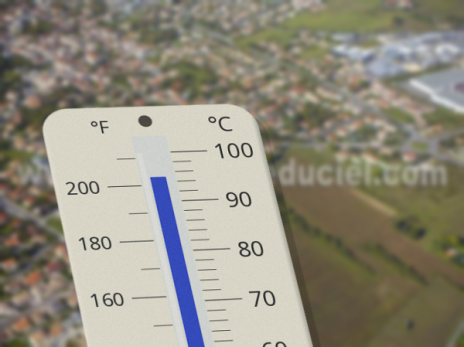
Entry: **95** °C
